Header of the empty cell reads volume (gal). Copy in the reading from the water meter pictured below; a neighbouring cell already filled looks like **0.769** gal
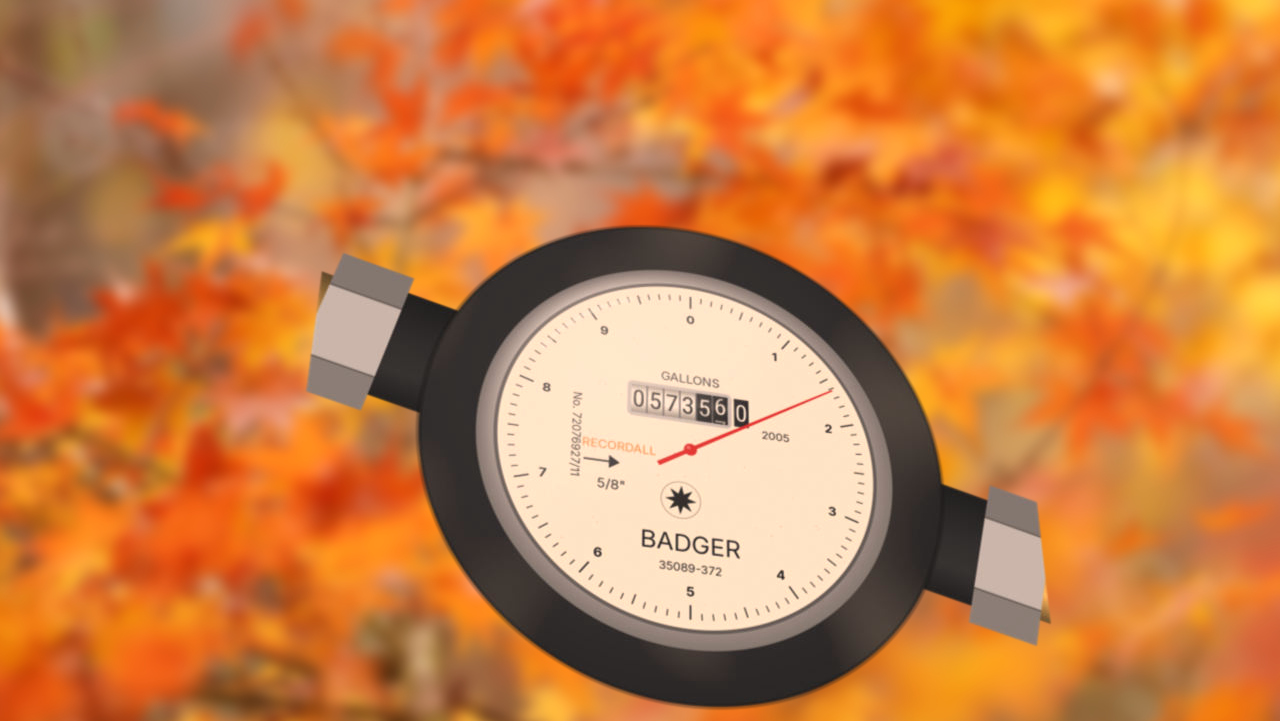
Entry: **573561.6** gal
